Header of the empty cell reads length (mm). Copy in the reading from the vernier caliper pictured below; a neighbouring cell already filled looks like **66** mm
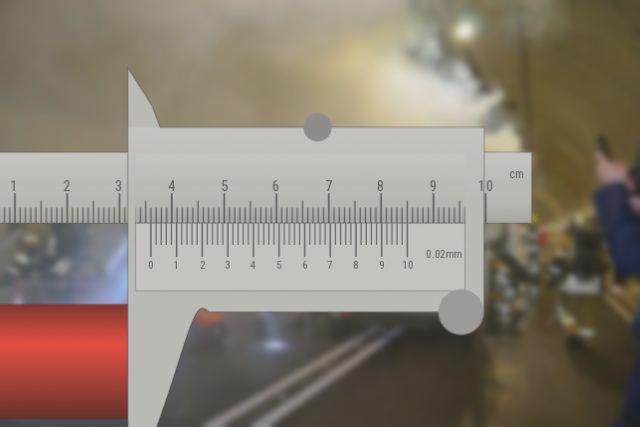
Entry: **36.0** mm
